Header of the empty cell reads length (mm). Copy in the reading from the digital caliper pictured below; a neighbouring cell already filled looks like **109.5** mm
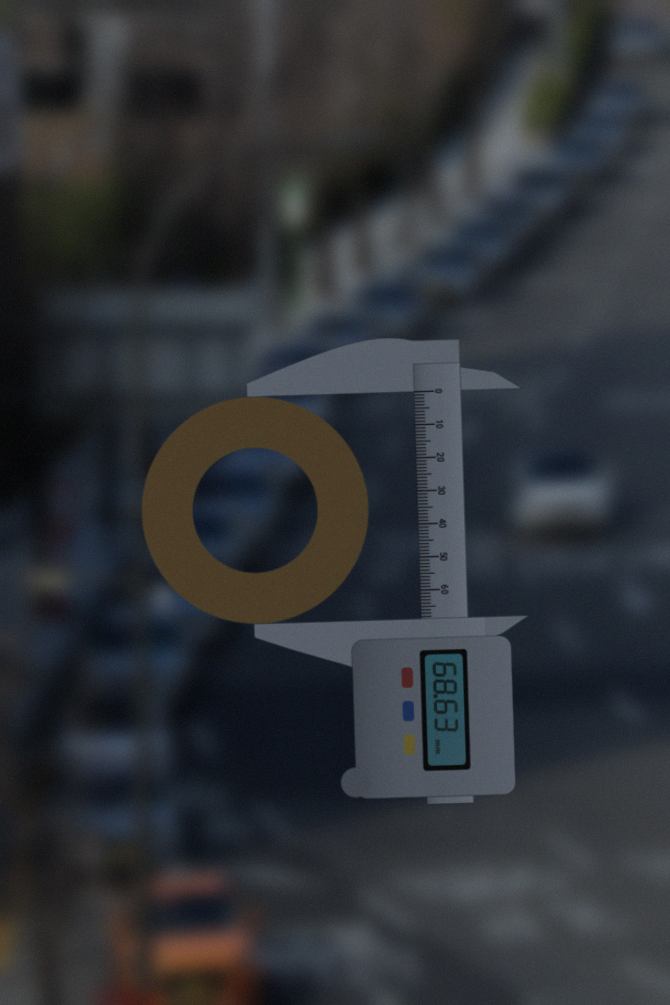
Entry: **68.63** mm
